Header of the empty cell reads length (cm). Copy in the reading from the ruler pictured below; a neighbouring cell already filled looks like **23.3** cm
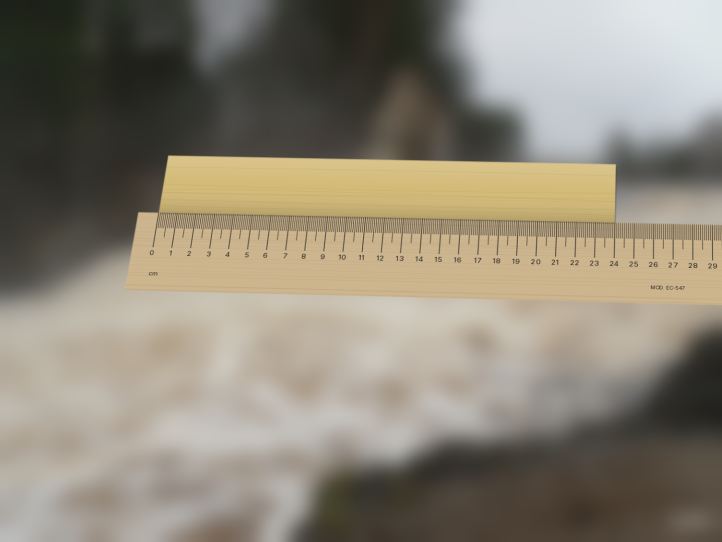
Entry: **24** cm
